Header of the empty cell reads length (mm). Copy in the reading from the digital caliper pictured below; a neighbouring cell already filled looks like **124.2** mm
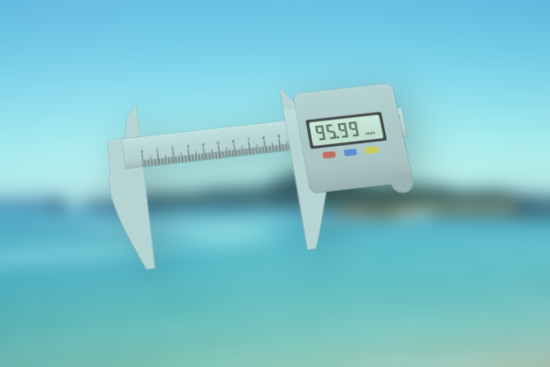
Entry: **95.99** mm
